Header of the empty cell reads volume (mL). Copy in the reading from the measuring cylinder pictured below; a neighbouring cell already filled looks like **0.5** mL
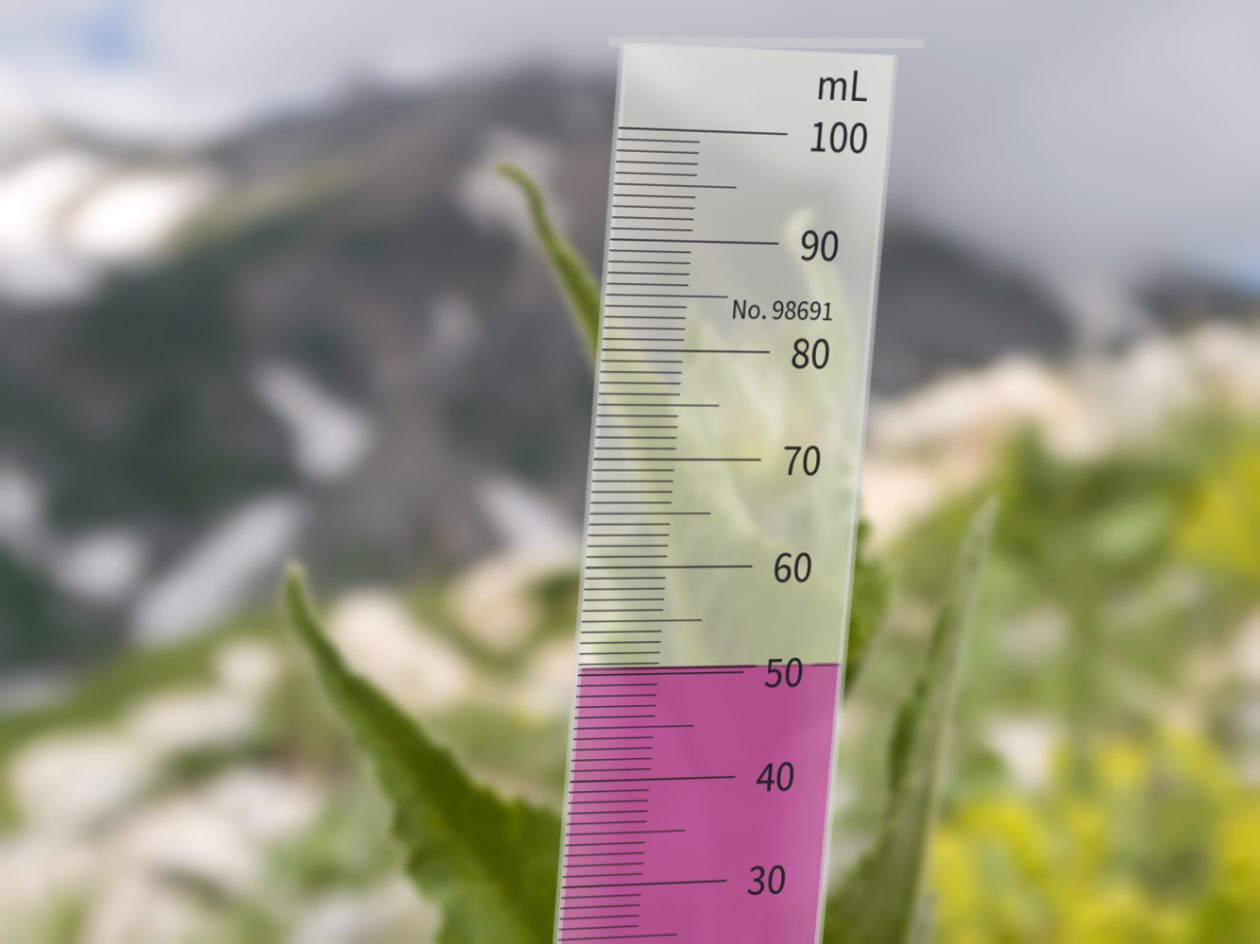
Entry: **50.5** mL
